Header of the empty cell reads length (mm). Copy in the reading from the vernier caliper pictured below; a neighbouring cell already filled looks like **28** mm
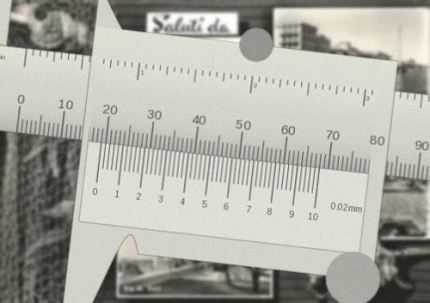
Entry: **19.0** mm
